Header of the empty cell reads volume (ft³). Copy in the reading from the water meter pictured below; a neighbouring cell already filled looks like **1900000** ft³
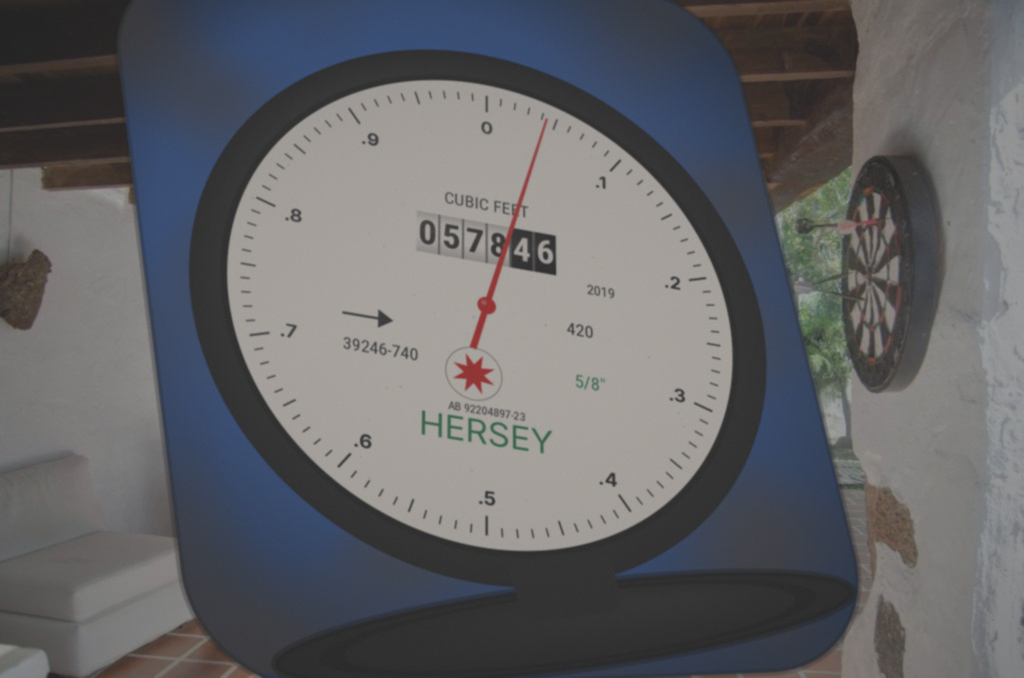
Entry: **57846.04** ft³
